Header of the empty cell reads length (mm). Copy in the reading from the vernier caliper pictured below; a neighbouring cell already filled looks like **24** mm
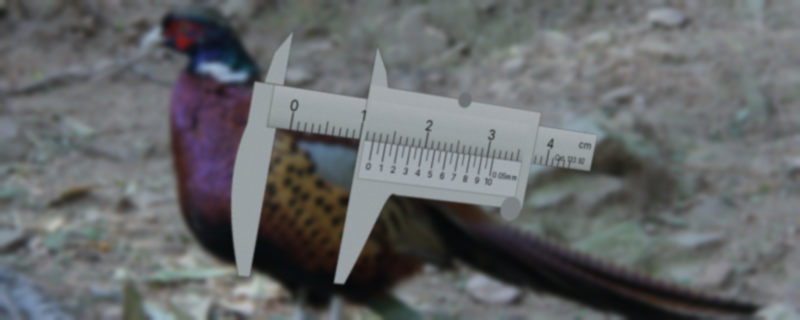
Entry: **12.0** mm
